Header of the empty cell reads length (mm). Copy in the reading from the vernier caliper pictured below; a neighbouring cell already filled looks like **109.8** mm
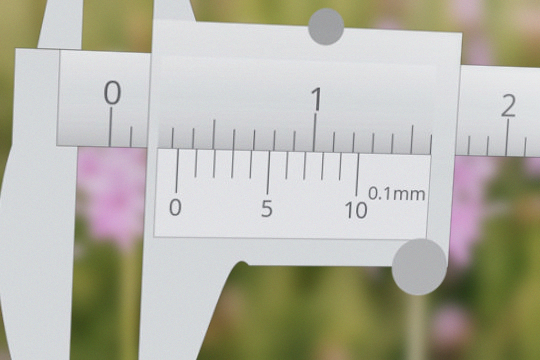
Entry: **3.3** mm
